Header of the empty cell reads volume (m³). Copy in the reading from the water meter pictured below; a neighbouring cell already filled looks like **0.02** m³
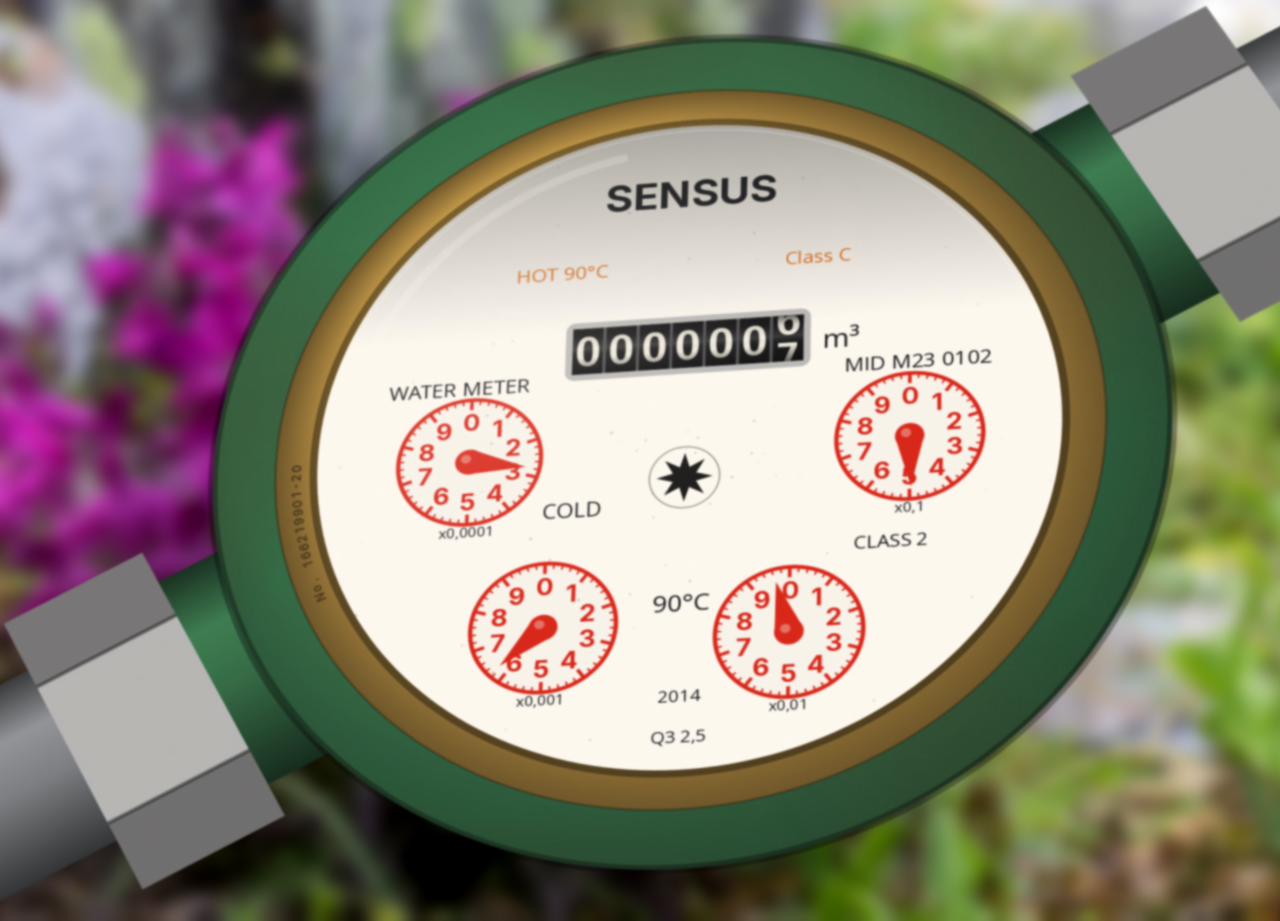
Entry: **6.4962** m³
